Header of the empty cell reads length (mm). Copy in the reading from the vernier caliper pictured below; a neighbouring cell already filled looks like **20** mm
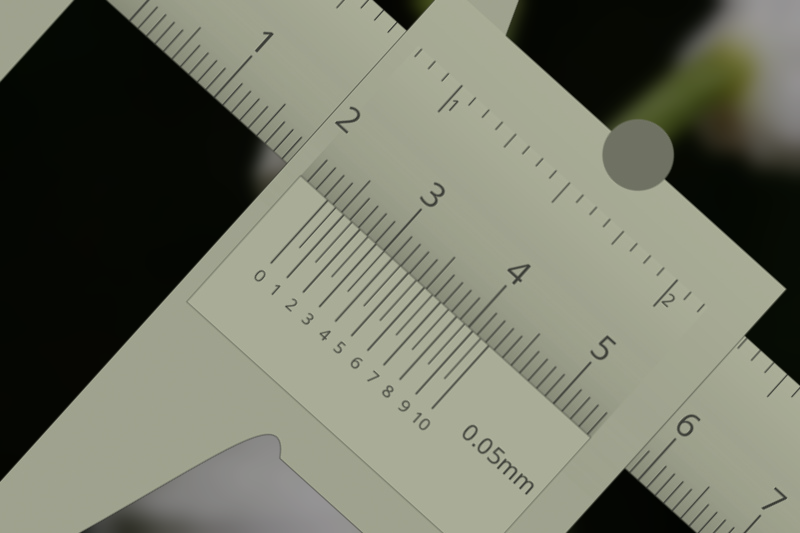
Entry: **23.4** mm
